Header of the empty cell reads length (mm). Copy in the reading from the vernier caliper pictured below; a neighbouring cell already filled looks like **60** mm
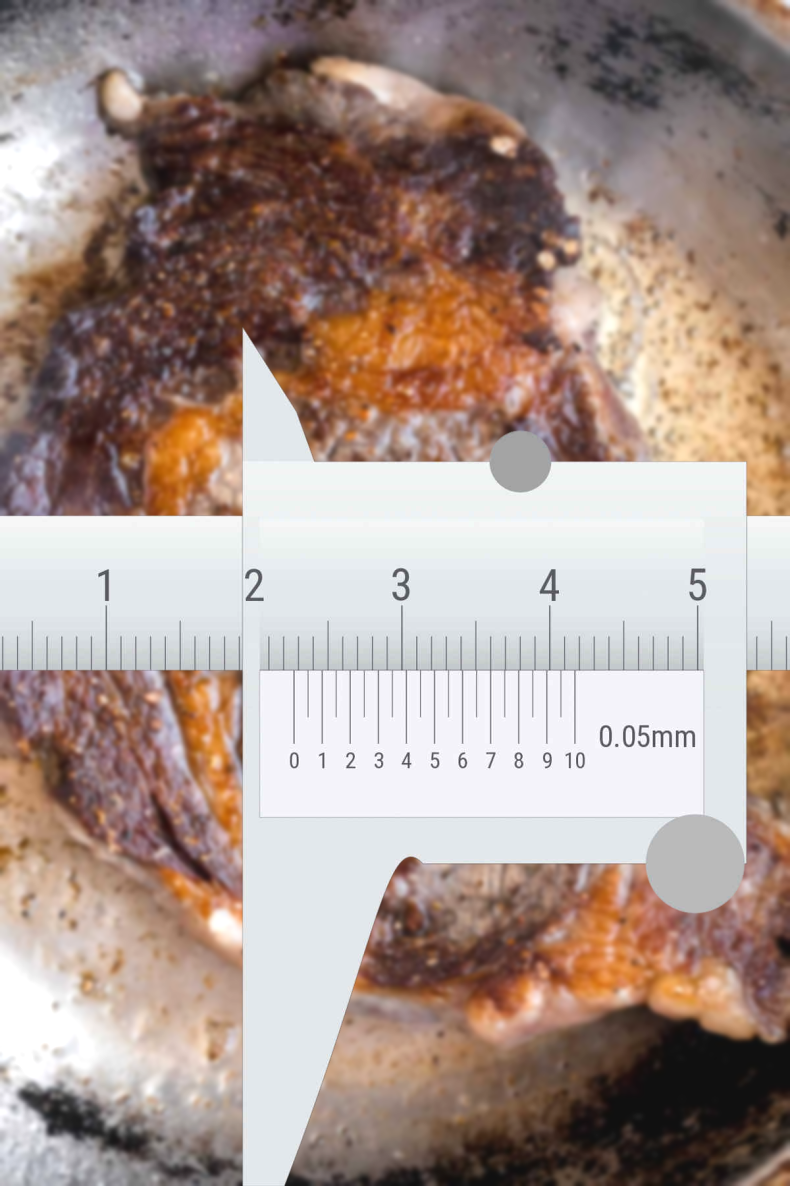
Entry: **22.7** mm
